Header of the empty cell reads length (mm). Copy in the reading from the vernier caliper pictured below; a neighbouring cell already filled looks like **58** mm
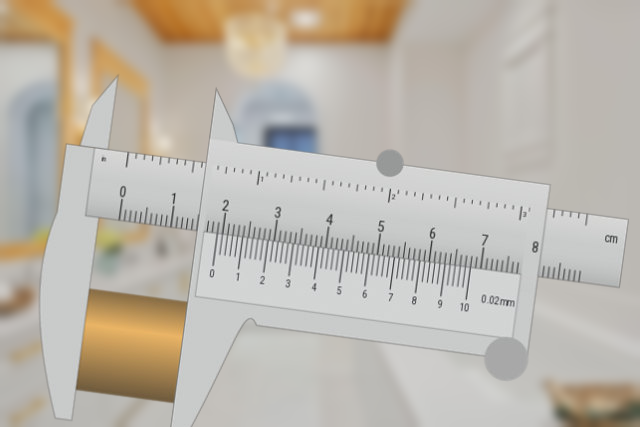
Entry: **19.0** mm
